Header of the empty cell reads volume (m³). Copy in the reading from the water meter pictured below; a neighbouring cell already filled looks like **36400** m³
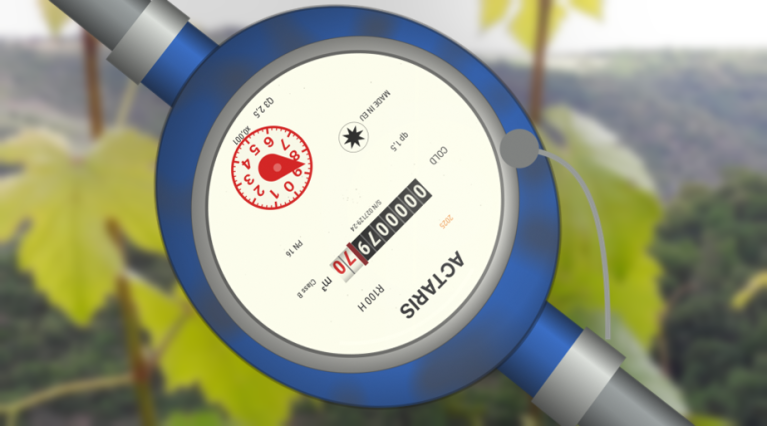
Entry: **79.698** m³
